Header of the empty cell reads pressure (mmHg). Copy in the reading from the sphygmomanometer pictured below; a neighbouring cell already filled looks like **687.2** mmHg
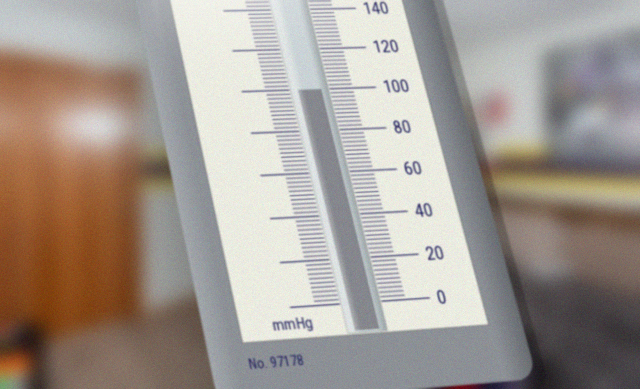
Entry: **100** mmHg
